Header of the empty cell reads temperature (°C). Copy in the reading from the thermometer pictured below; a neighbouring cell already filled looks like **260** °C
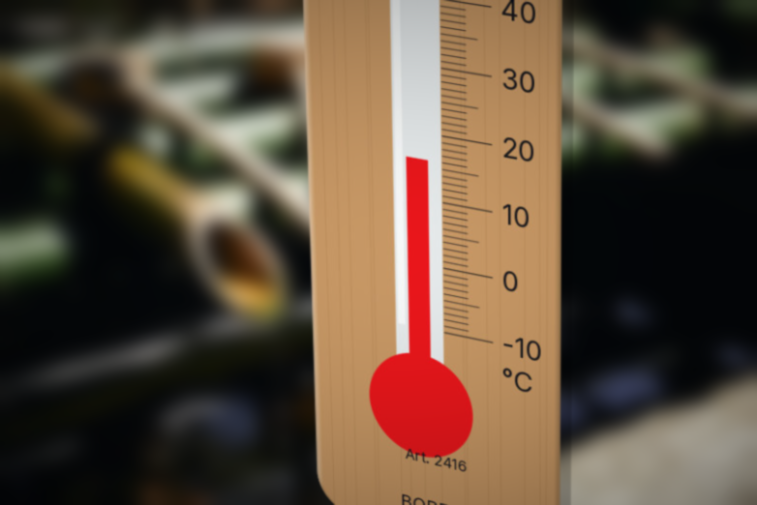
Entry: **16** °C
